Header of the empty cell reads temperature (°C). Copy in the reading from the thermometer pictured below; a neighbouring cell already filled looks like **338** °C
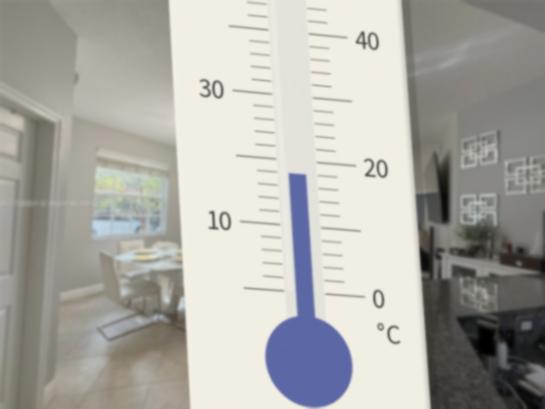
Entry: **18** °C
